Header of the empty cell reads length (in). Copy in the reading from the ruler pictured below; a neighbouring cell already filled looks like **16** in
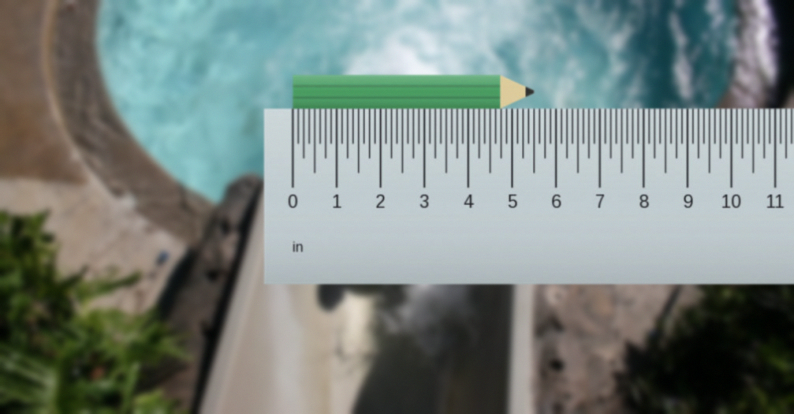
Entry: **5.5** in
